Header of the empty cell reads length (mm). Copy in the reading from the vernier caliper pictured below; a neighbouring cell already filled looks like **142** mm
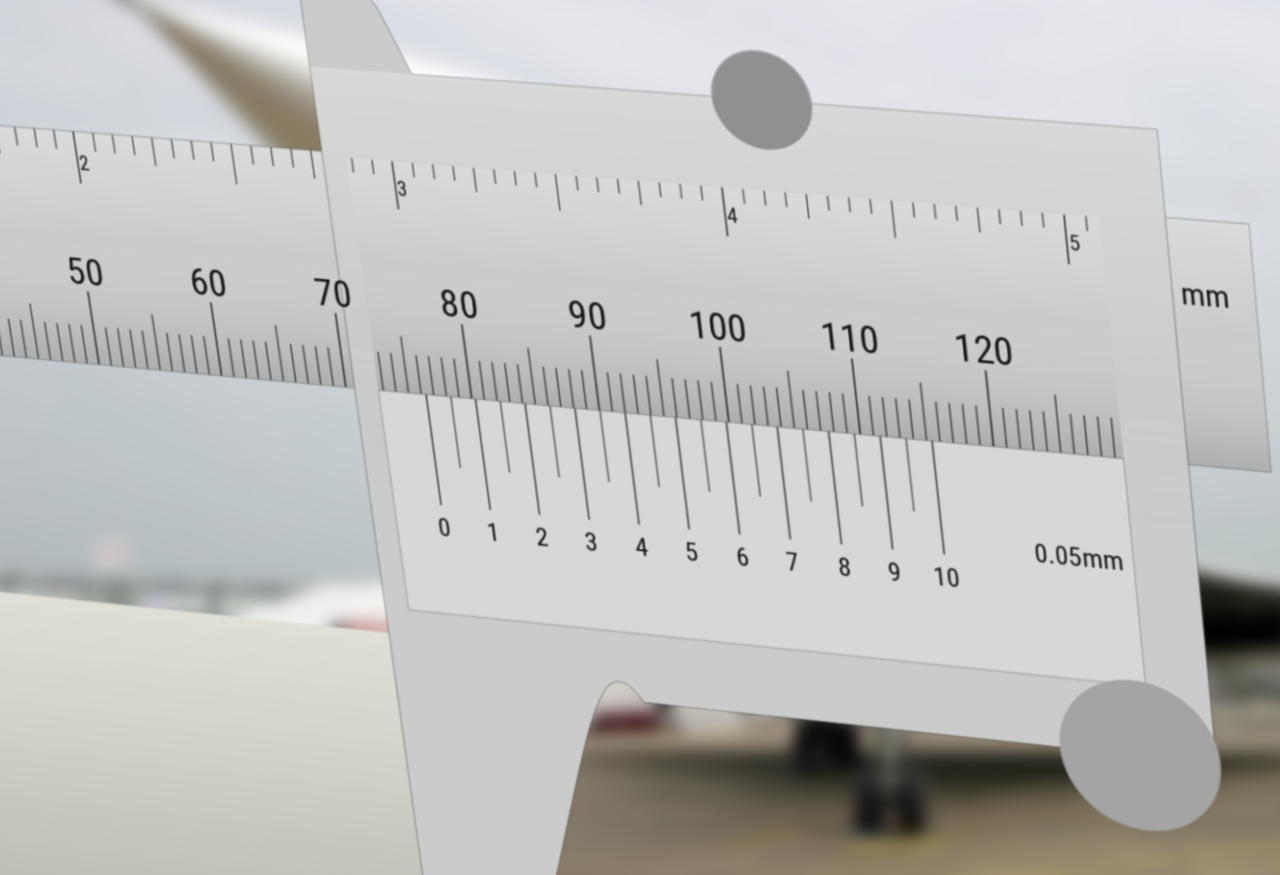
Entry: **76.4** mm
